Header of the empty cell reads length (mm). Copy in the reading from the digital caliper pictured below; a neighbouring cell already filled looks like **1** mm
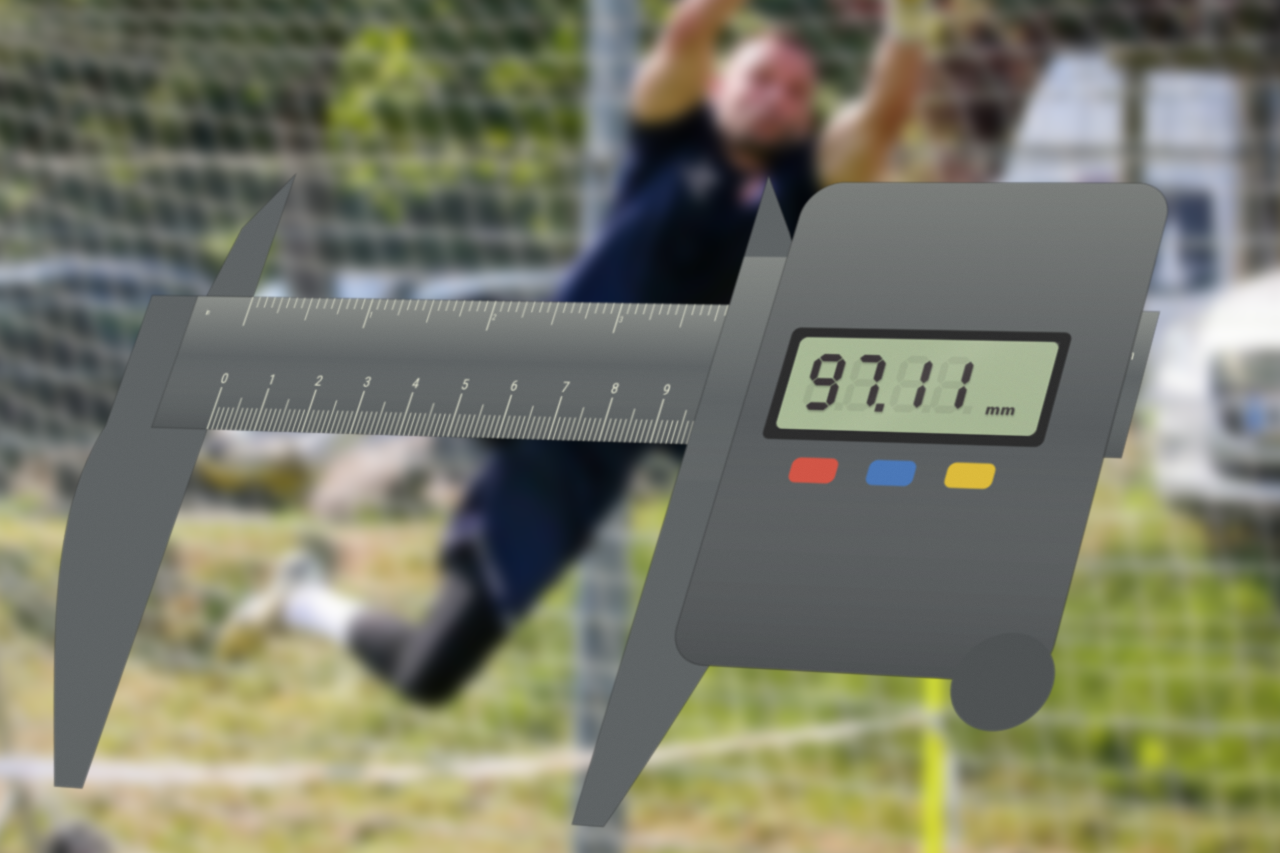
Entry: **97.11** mm
